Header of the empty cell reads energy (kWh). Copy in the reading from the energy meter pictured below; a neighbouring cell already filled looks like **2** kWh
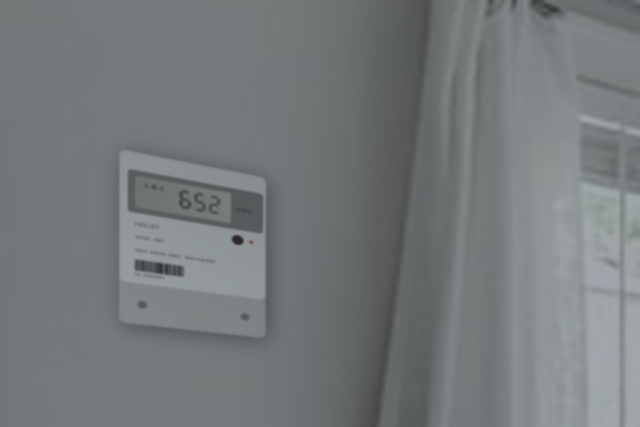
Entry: **652** kWh
